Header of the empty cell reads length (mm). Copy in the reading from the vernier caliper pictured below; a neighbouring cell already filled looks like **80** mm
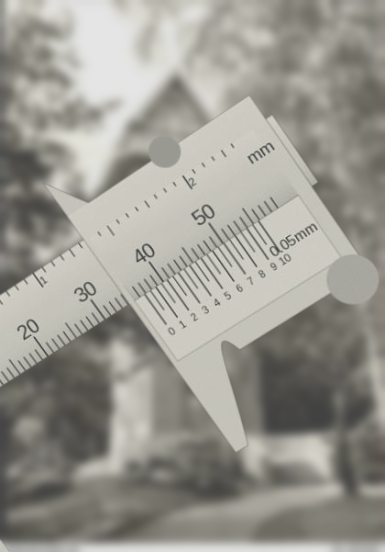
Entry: **36.8** mm
